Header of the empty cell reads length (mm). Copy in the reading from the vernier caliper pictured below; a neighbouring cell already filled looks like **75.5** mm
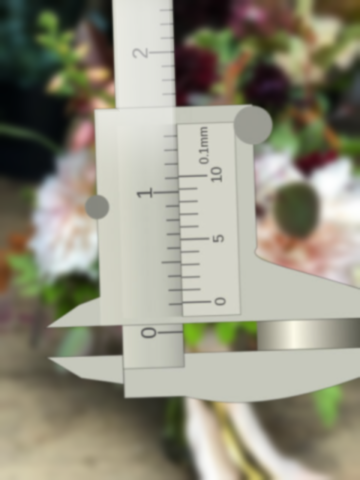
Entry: **2.1** mm
